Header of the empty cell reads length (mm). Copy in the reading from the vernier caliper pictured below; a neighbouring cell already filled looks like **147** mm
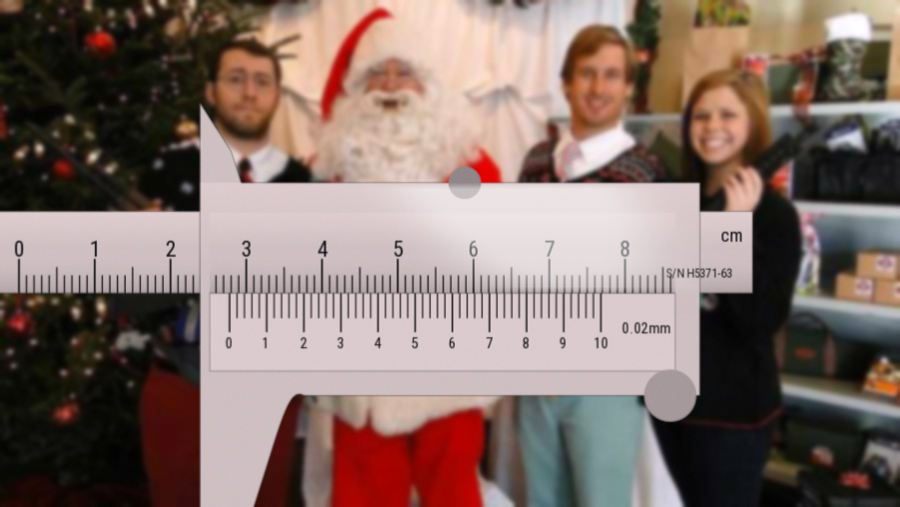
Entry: **27.8** mm
